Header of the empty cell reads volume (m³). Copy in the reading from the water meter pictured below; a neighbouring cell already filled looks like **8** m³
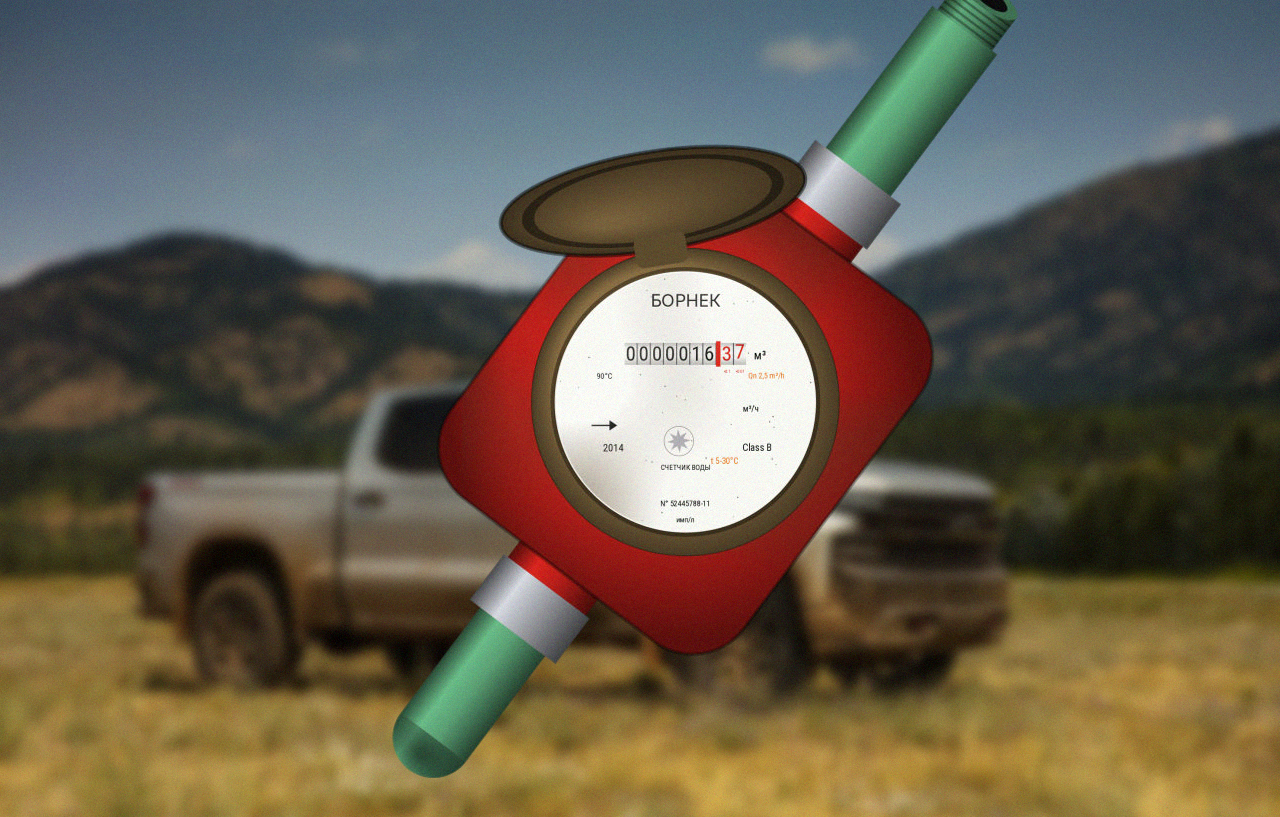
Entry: **16.37** m³
